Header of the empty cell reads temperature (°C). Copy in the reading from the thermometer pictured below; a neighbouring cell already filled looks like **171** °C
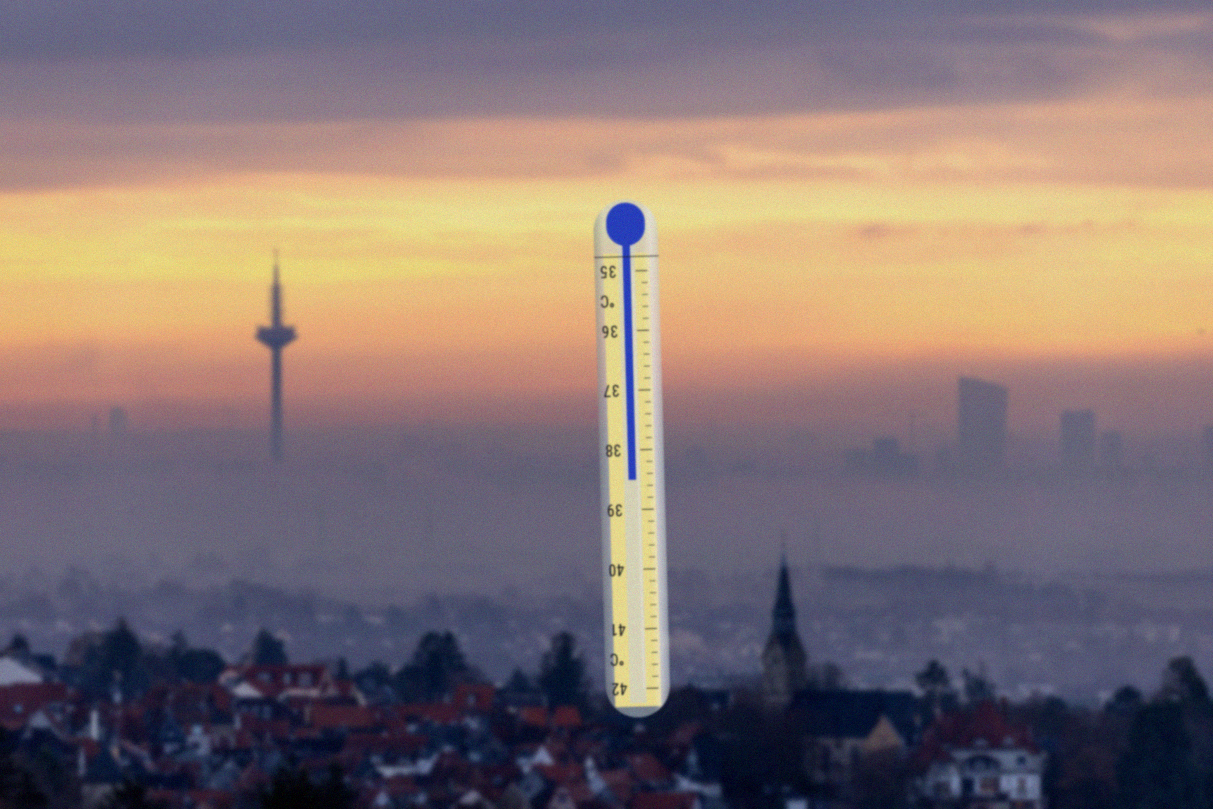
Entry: **38.5** °C
